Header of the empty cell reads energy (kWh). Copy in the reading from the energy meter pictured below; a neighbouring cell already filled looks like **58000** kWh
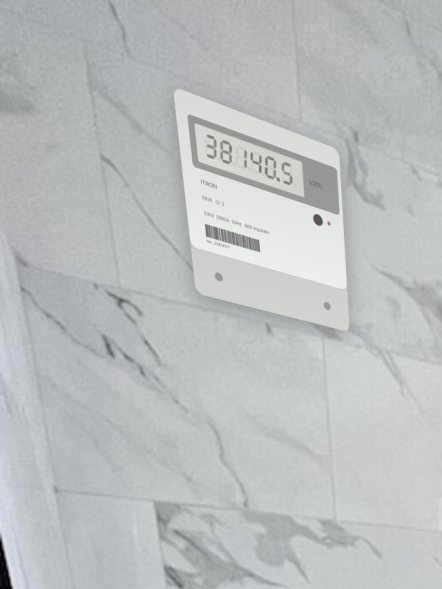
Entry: **38140.5** kWh
